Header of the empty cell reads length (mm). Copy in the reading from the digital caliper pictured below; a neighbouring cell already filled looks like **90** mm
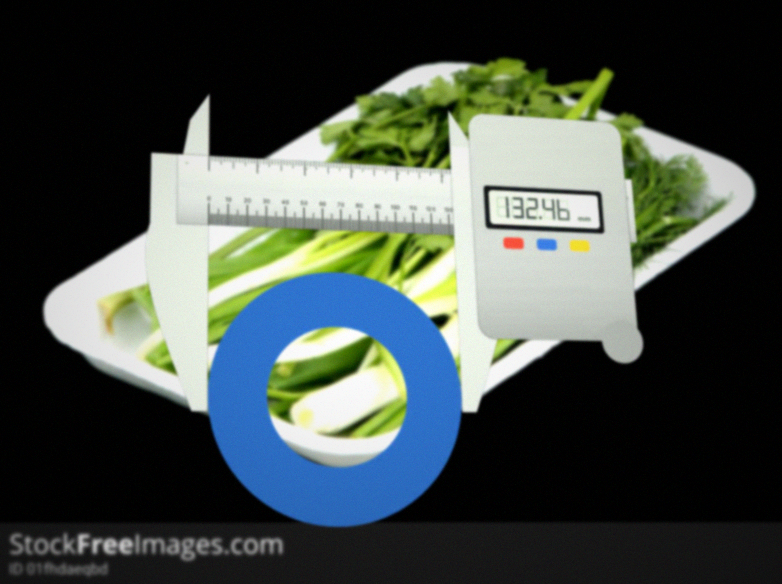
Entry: **132.46** mm
